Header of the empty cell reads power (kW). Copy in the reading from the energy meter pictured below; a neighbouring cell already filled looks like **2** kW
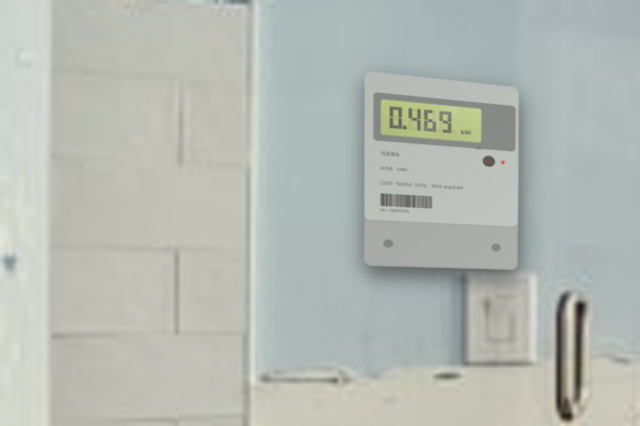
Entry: **0.469** kW
